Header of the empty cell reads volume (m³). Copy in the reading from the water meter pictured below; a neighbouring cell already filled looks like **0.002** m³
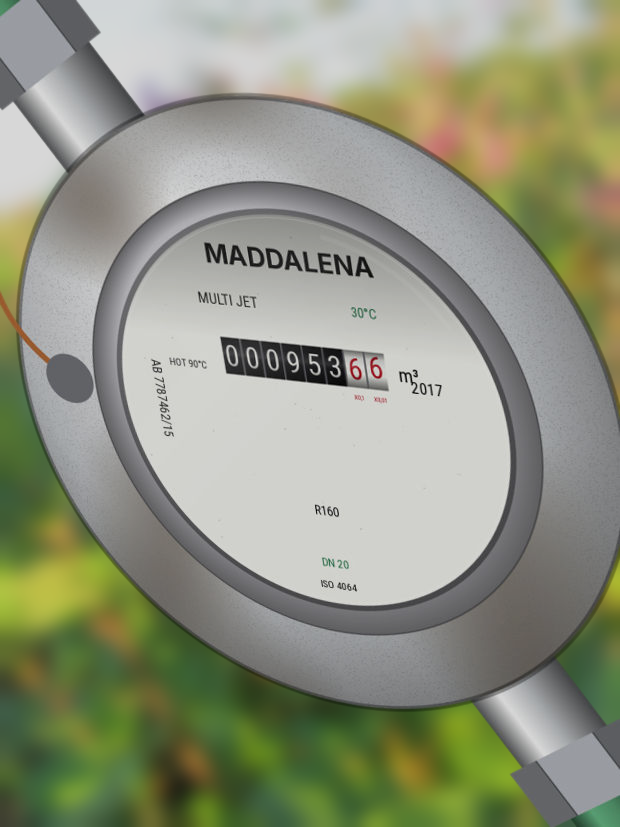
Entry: **953.66** m³
